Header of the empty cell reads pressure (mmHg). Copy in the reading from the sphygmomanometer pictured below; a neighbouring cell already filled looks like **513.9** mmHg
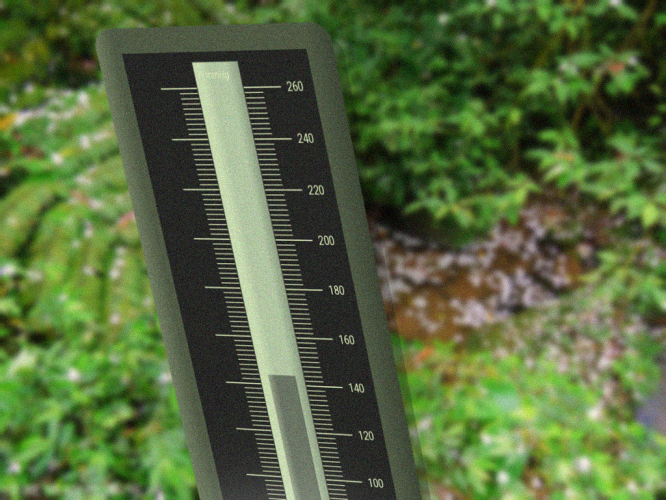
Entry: **144** mmHg
